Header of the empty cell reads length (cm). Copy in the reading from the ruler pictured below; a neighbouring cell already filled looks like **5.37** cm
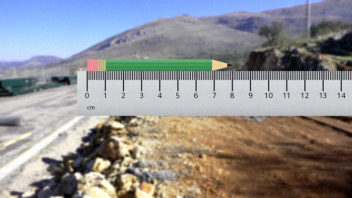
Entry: **8** cm
